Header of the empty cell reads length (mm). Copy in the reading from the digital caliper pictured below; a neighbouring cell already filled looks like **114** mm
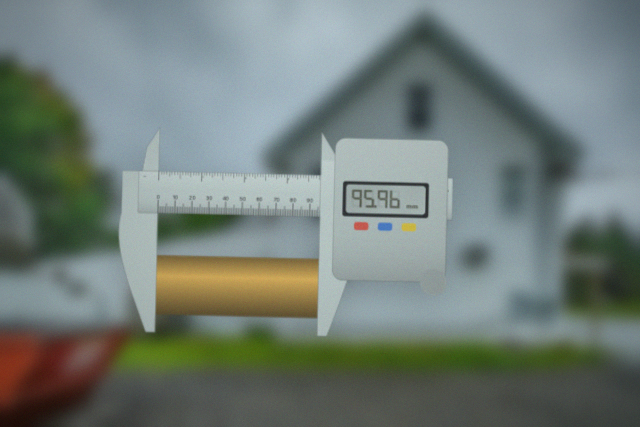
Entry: **95.96** mm
